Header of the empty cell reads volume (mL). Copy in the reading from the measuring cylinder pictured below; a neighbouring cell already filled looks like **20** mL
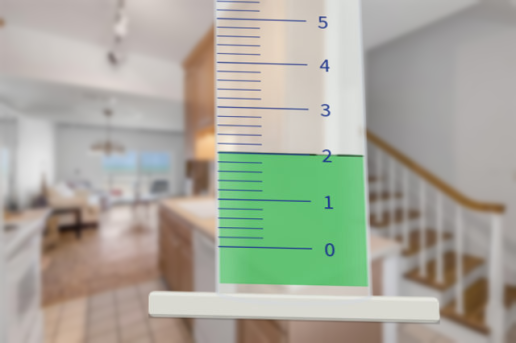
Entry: **2** mL
